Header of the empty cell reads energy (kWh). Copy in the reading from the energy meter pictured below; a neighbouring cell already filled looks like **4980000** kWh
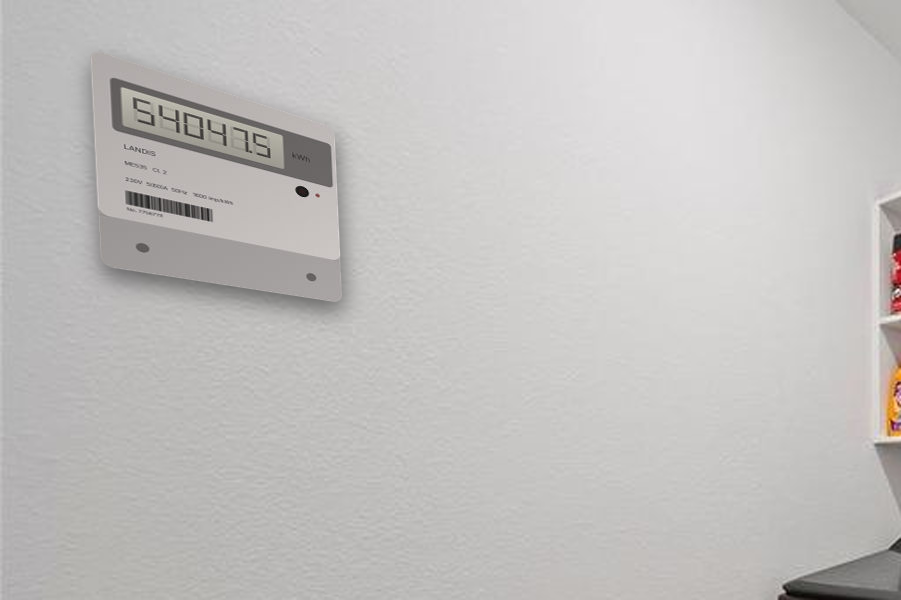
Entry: **54047.5** kWh
